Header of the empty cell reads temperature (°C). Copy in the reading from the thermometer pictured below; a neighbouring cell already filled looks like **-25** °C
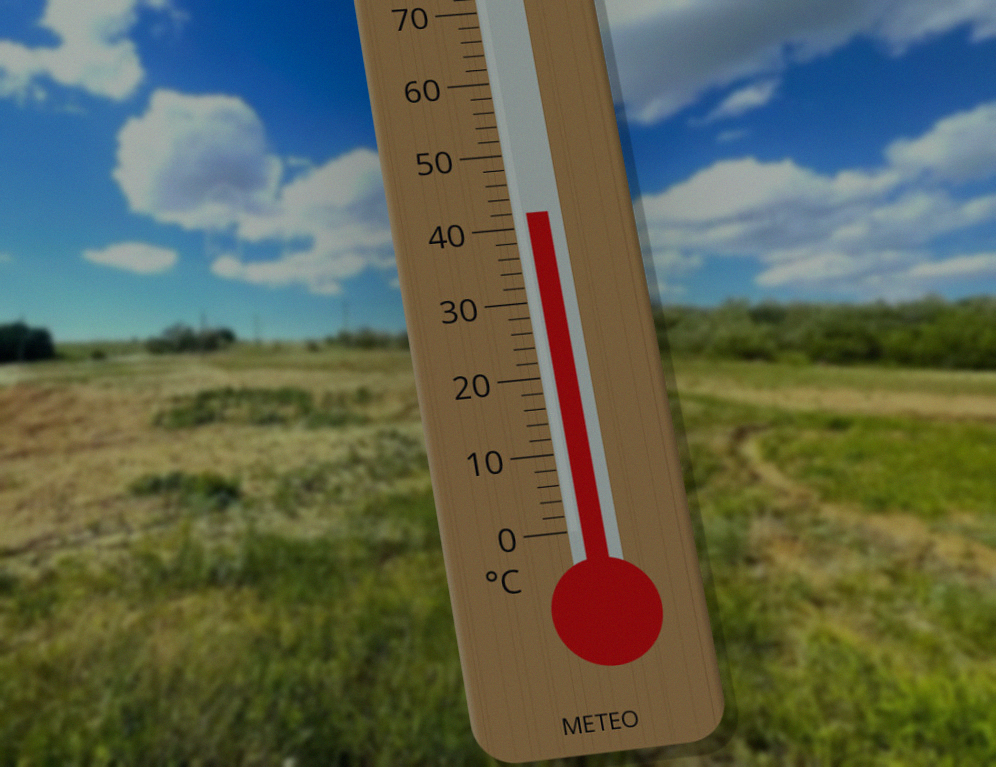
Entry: **42** °C
